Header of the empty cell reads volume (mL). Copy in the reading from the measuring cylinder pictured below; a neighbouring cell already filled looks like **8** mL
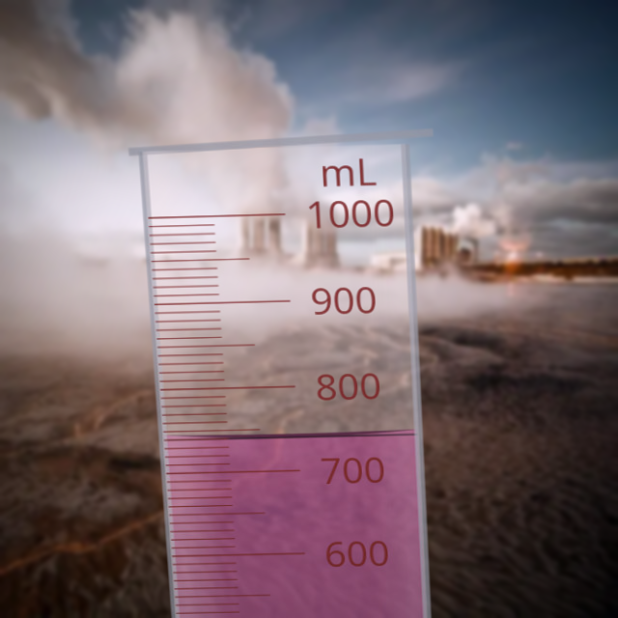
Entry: **740** mL
